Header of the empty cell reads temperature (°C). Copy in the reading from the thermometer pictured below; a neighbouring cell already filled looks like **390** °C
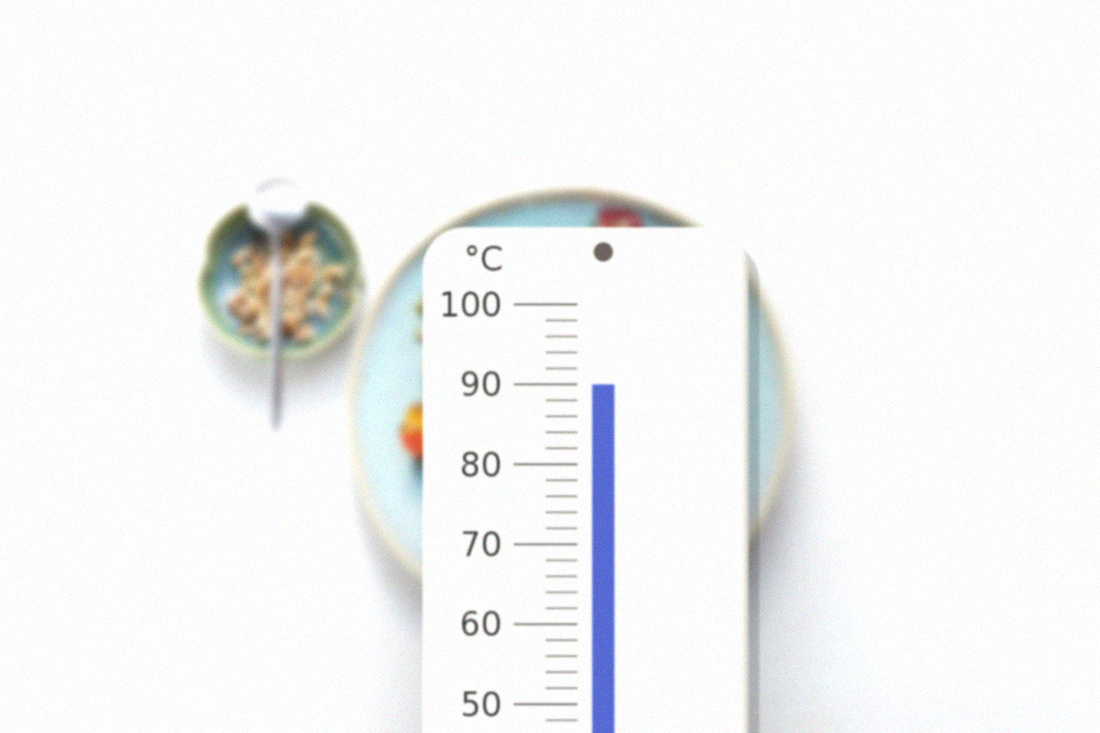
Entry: **90** °C
